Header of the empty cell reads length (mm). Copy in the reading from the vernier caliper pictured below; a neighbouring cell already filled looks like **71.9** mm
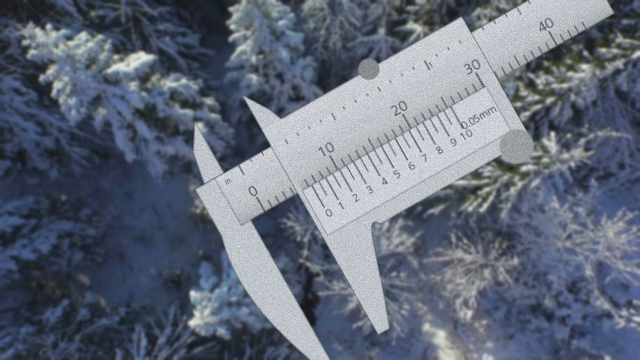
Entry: **6.4** mm
